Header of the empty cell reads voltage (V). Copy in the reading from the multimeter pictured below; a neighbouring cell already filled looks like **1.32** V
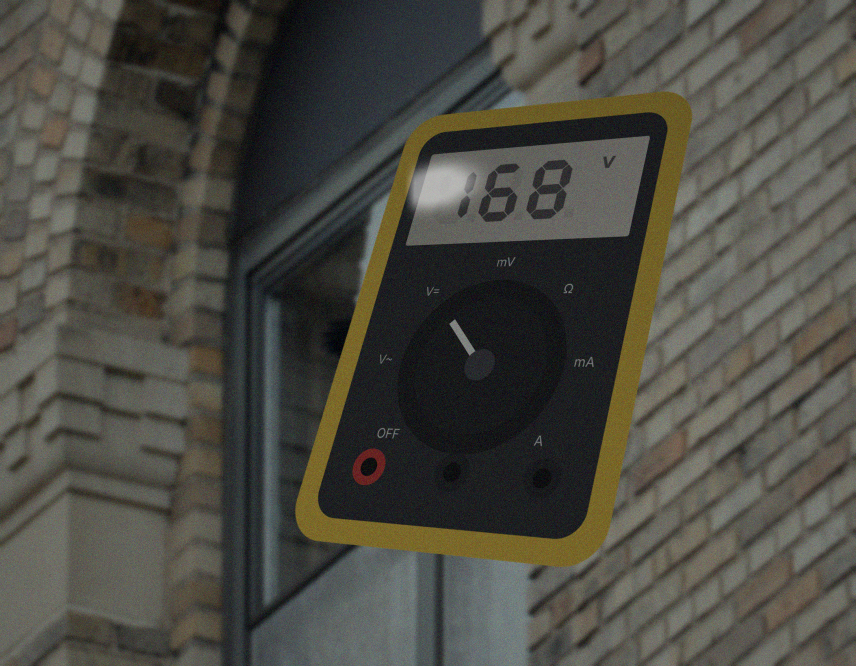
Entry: **168** V
